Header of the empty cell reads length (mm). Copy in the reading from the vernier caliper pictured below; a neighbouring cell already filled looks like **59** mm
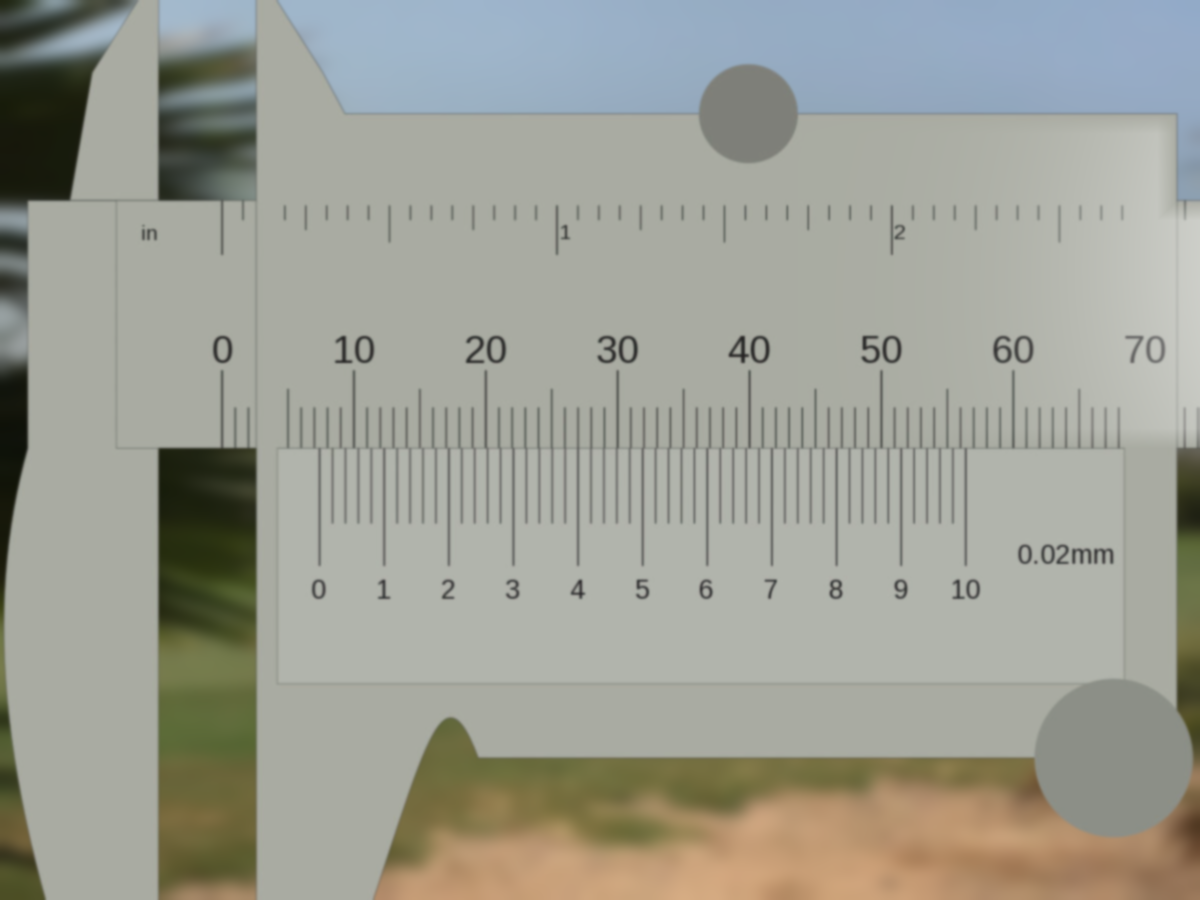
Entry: **7.4** mm
